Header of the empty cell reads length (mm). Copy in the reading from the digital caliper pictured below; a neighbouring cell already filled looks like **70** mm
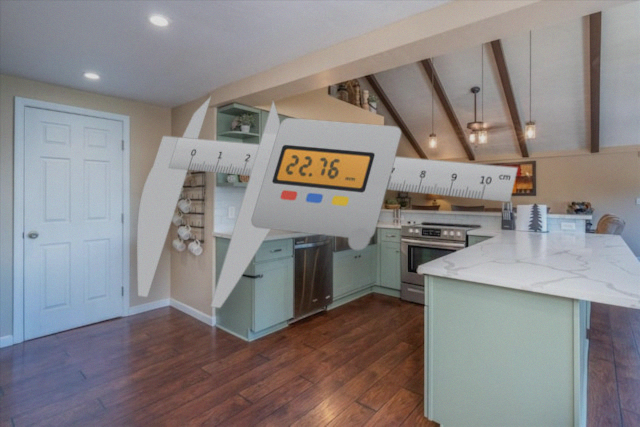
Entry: **22.76** mm
